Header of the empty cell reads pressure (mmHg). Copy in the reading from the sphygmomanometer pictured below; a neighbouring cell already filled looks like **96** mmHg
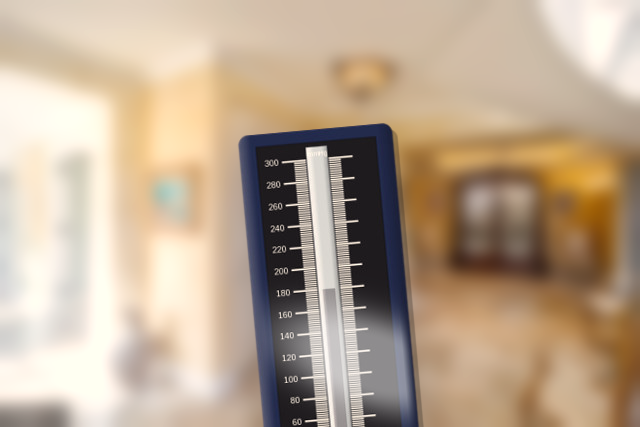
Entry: **180** mmHg
